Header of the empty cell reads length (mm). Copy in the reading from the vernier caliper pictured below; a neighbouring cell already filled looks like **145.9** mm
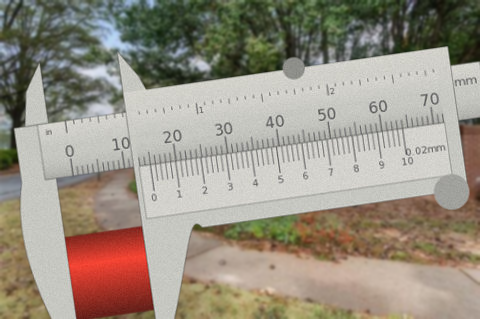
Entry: **15.0** mm
